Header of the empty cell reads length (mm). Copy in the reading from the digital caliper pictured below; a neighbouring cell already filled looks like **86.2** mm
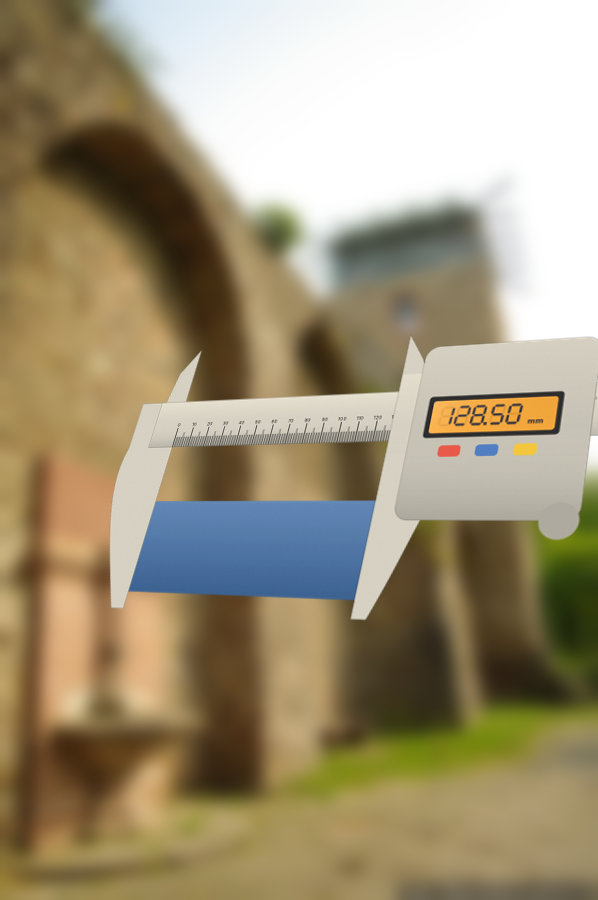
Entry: **128.50** mm
